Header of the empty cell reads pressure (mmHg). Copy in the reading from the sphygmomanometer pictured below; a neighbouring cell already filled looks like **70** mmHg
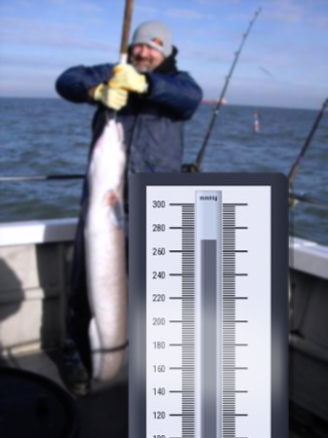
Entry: **270** mmHg
